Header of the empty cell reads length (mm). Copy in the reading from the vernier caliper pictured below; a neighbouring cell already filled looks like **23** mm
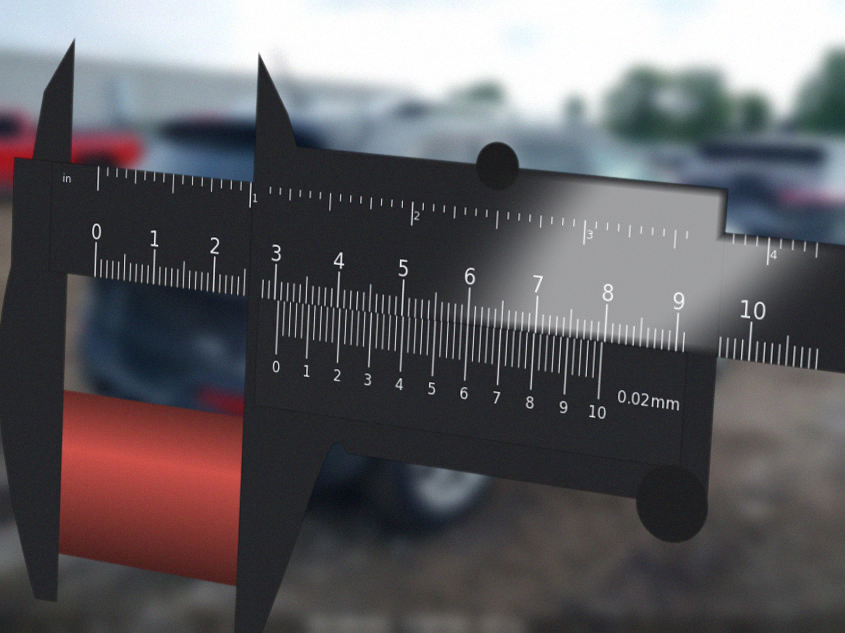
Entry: **30.6** mm
